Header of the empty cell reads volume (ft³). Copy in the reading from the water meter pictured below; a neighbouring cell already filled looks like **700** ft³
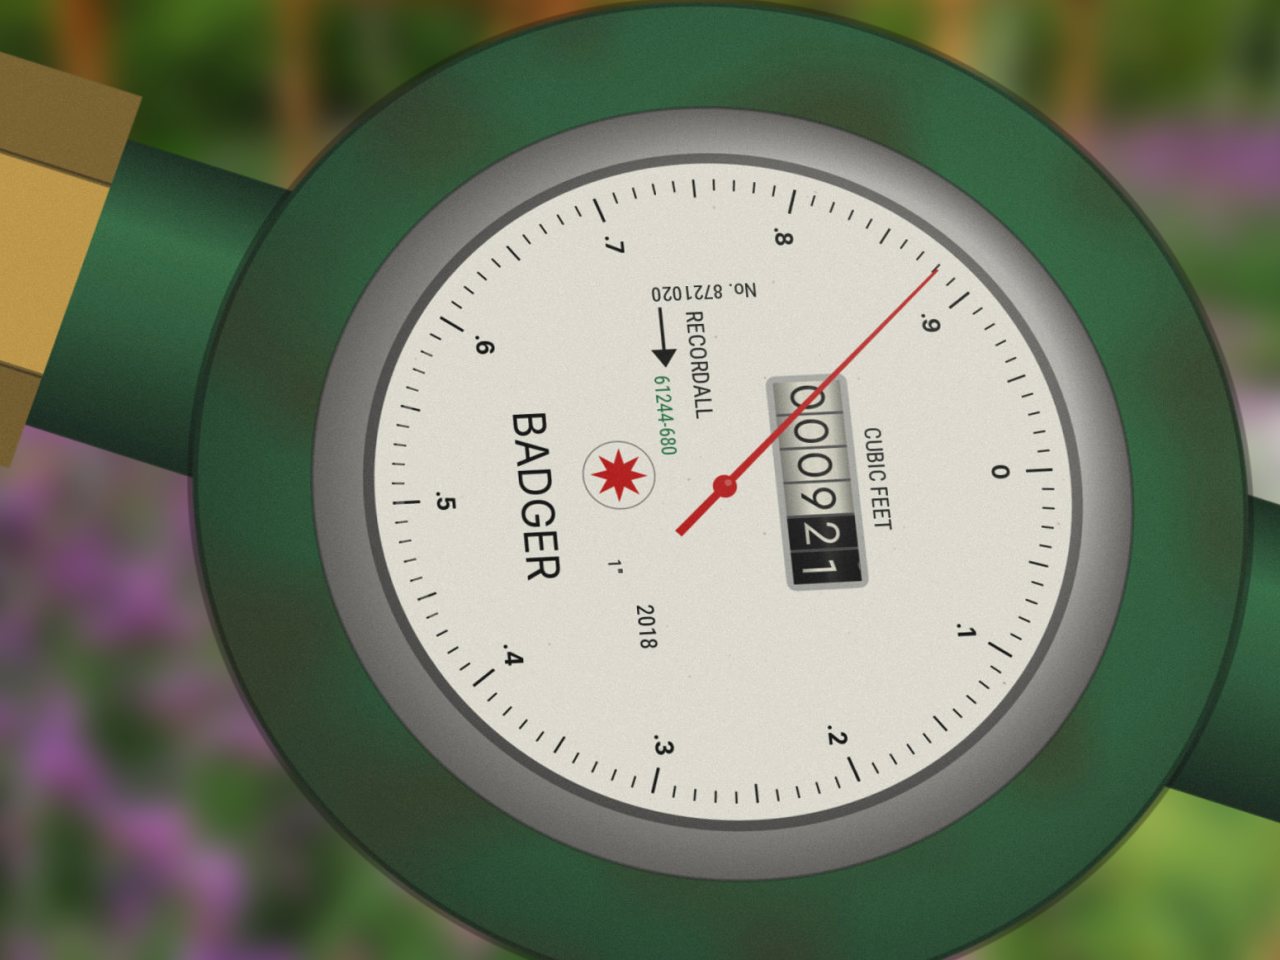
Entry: **920.88** ft³
